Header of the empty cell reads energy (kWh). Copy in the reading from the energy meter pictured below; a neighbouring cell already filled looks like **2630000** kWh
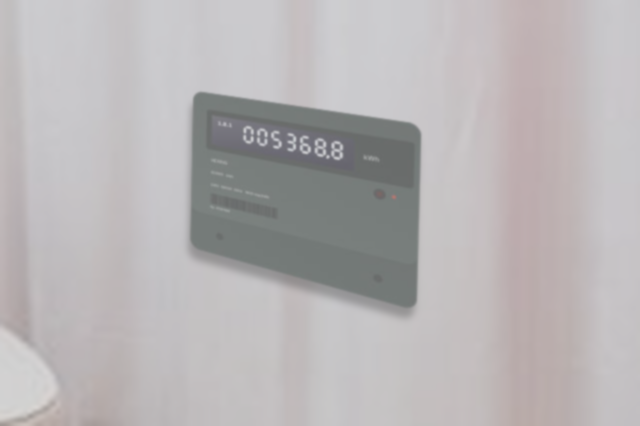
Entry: **5368.8** kWh
